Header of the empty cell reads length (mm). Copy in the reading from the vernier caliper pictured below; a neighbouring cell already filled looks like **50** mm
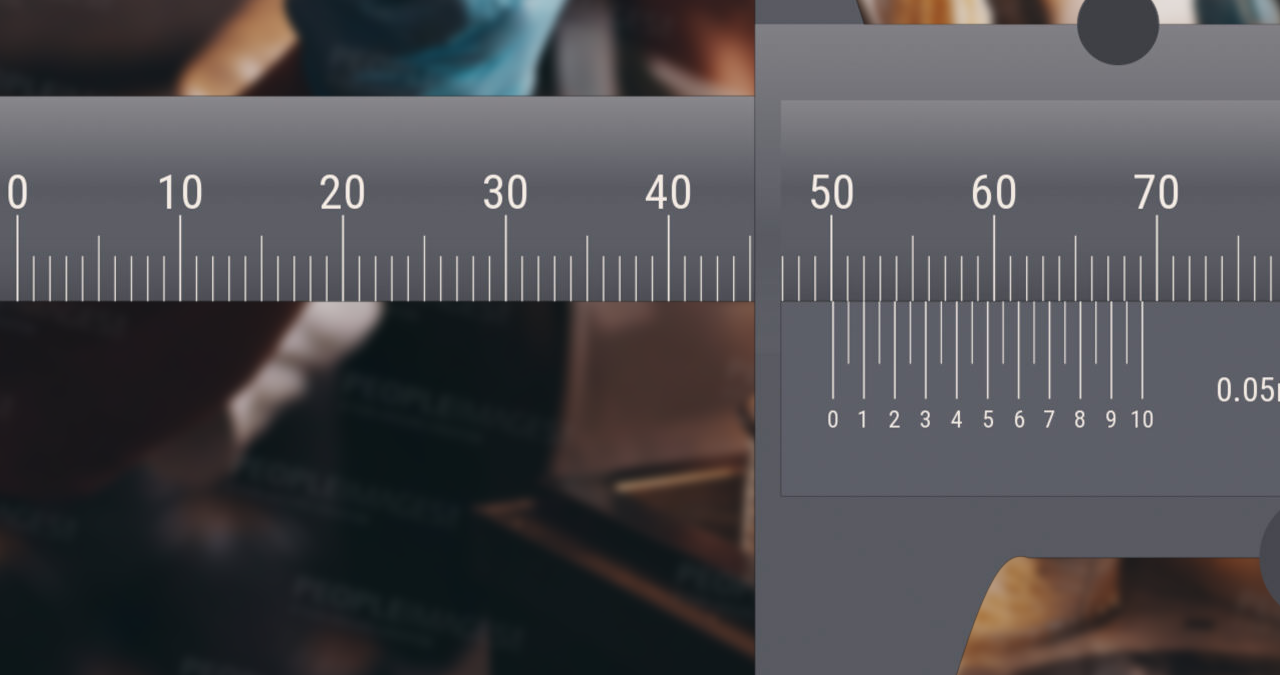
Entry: **50.1** mm
